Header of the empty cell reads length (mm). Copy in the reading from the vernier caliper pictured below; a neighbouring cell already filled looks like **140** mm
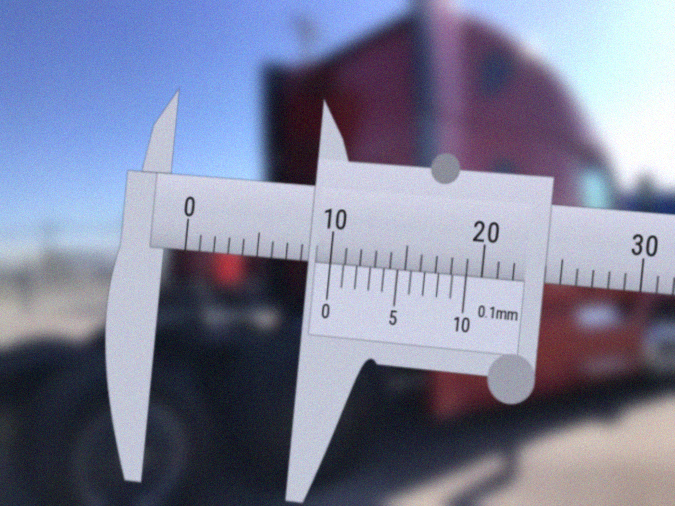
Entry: **10.0** mm
